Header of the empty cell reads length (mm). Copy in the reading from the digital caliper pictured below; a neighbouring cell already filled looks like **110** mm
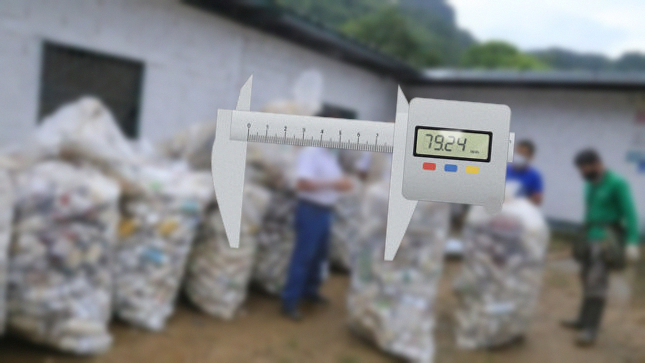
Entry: **79.24** mm
